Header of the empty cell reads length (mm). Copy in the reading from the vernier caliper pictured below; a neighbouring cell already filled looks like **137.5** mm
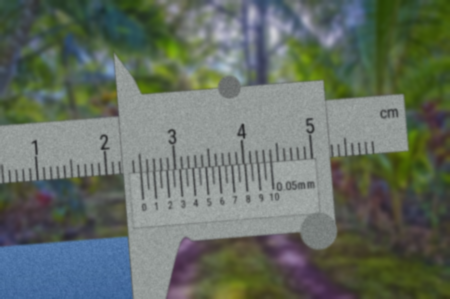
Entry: **25.0** mm
